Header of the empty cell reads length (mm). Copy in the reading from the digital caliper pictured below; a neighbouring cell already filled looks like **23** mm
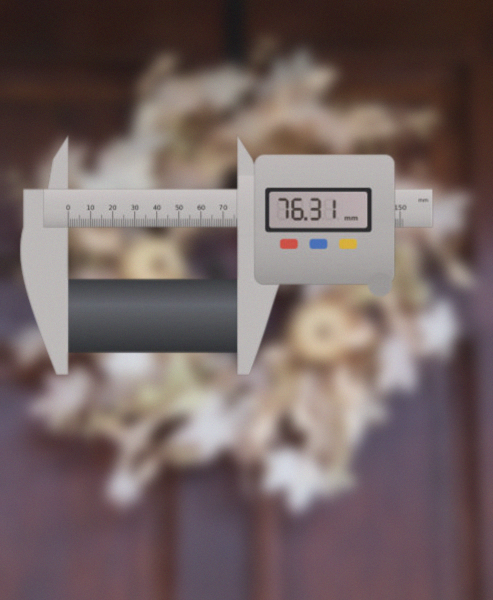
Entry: **76.31** mm
